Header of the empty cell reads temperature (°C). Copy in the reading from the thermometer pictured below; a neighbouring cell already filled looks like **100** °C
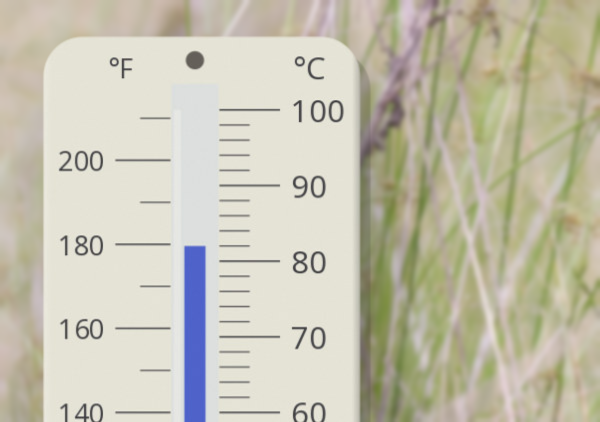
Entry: **82** °C
